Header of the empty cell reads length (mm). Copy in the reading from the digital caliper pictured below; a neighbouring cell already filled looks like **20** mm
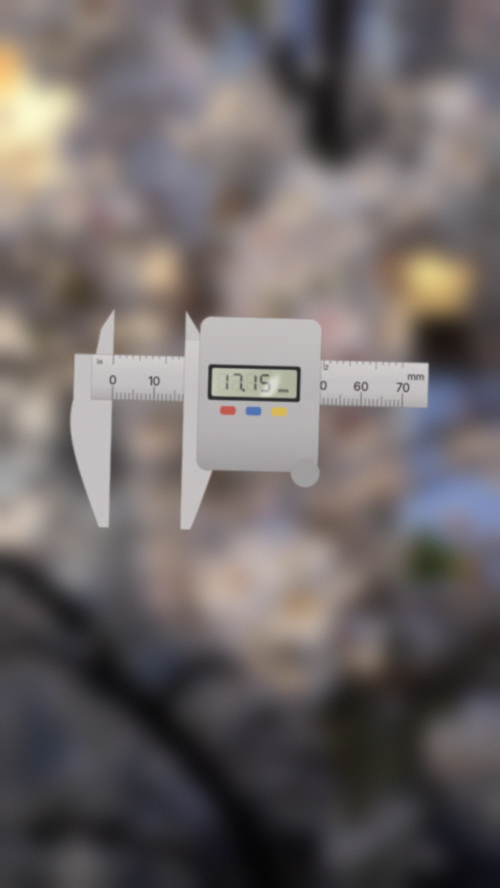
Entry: **17.15** mm
